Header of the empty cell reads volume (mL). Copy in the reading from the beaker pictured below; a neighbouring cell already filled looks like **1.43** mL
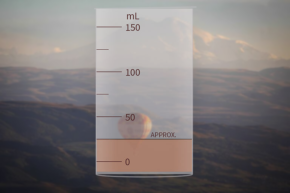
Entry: **25** mL
